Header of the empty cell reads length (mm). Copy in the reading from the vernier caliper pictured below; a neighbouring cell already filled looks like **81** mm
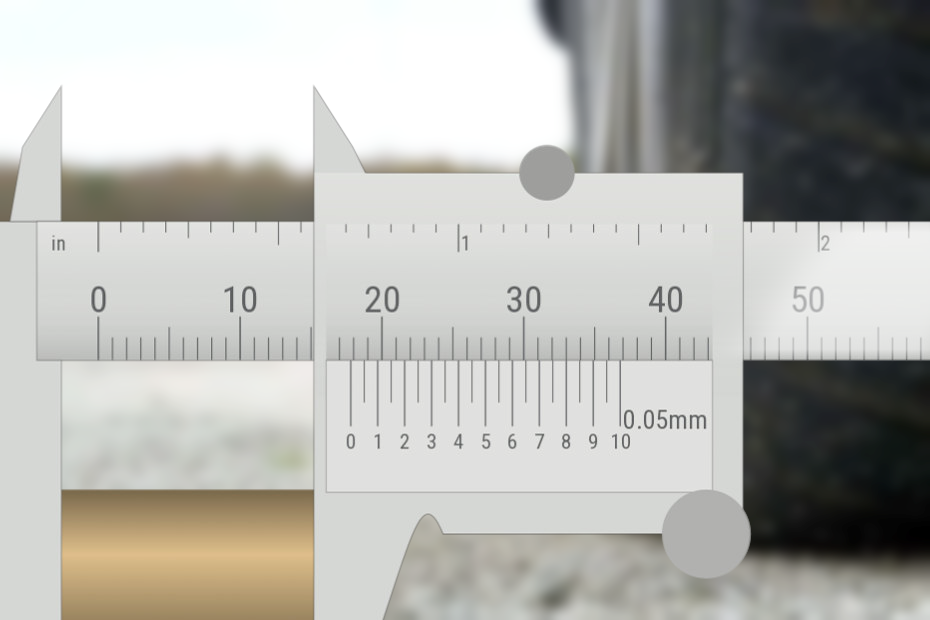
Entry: **17.8** mm
